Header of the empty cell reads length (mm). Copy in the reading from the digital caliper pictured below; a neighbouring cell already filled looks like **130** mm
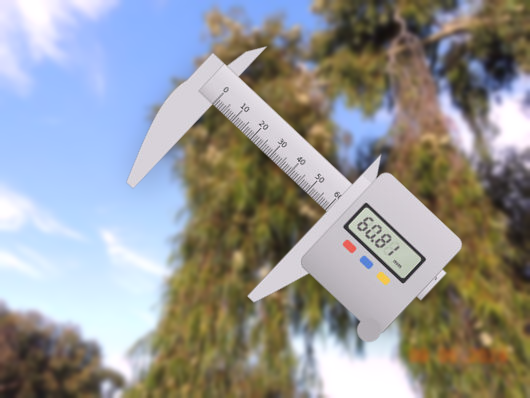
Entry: **60.81** mm
